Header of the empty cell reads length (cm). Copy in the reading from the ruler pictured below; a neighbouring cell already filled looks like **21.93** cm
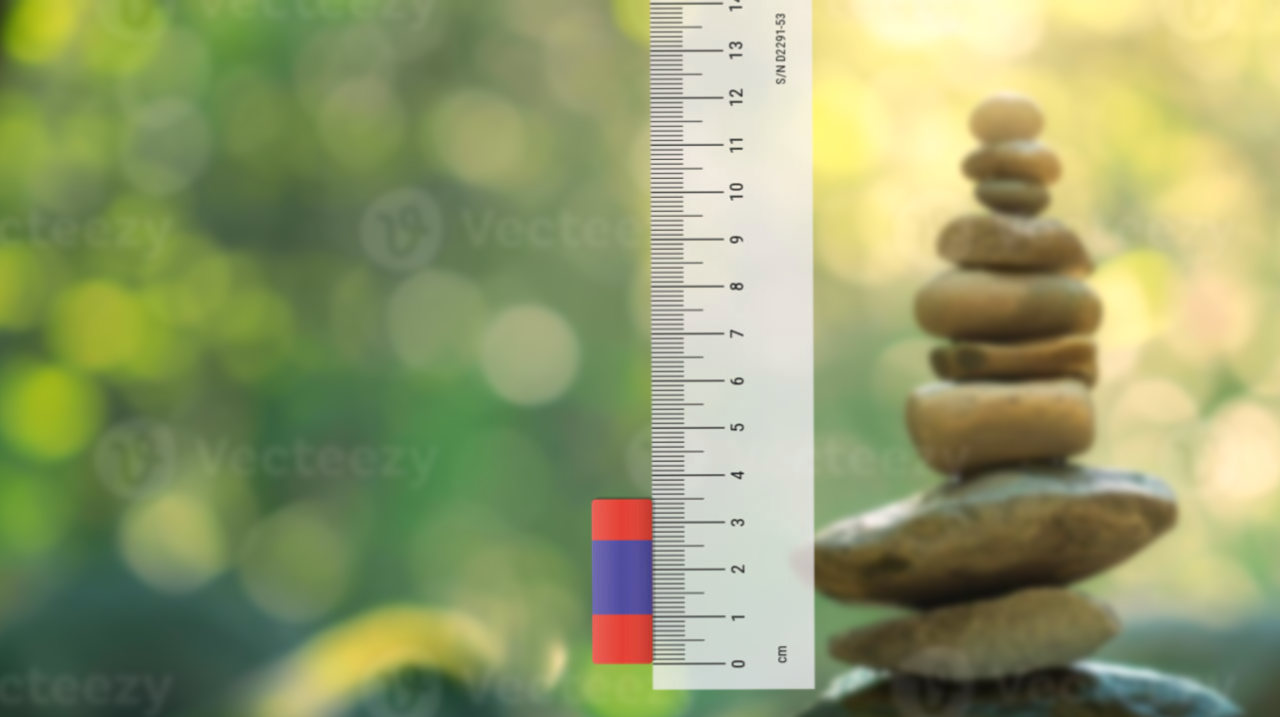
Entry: **3.5** cm
